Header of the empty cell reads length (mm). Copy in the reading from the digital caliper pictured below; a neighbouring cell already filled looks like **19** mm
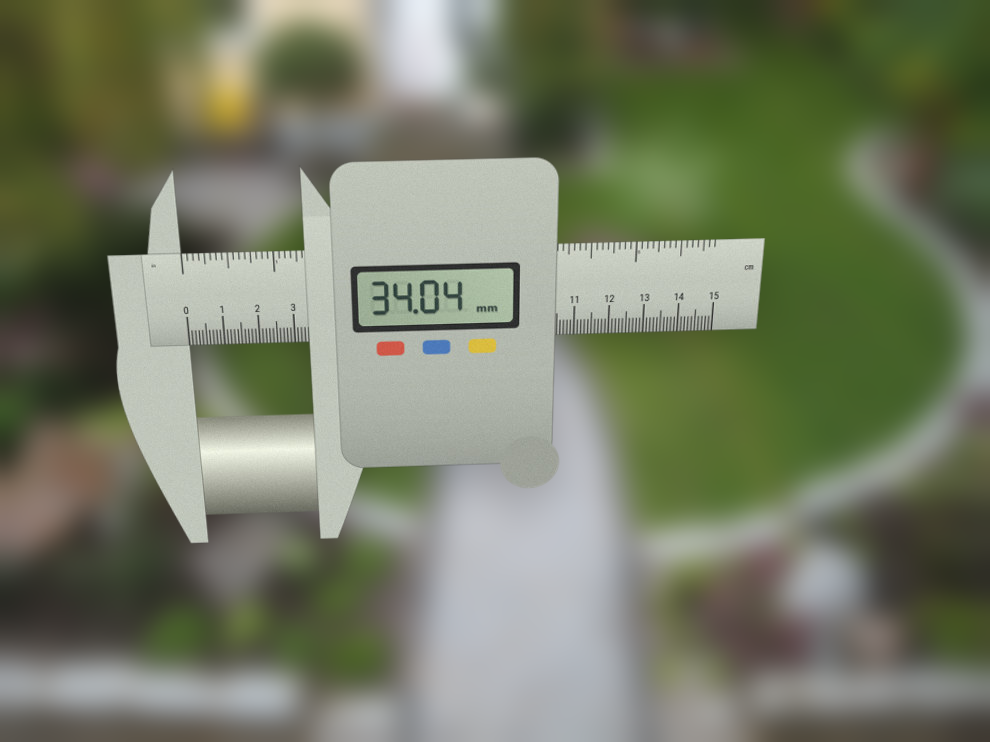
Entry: **34.04** mm
